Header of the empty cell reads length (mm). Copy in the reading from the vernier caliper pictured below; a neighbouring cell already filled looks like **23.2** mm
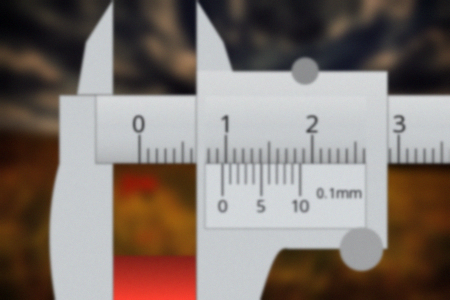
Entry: **9.6** mm
